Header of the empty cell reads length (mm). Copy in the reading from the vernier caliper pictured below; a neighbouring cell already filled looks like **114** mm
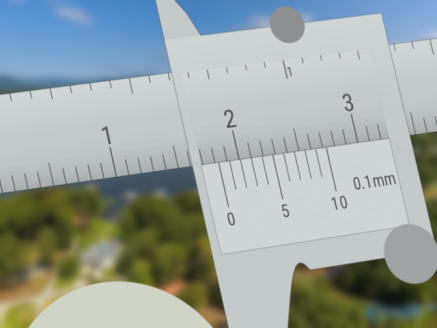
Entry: **18.3** mm
